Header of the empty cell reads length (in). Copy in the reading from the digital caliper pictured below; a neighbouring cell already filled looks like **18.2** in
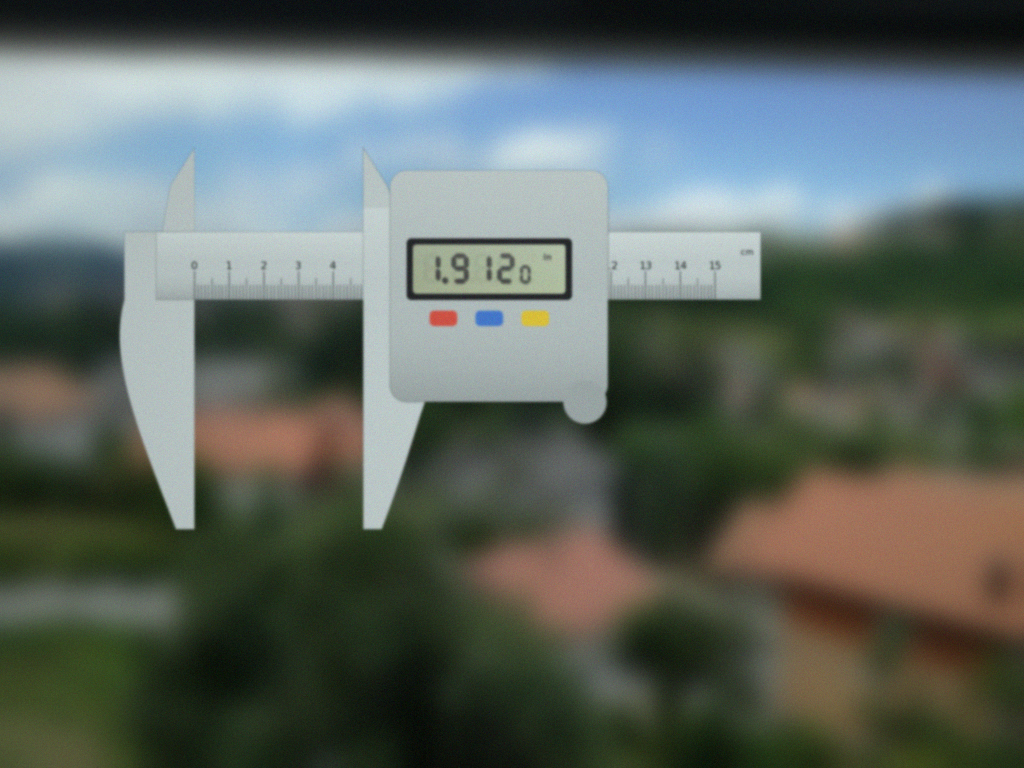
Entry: **1.9120** in
